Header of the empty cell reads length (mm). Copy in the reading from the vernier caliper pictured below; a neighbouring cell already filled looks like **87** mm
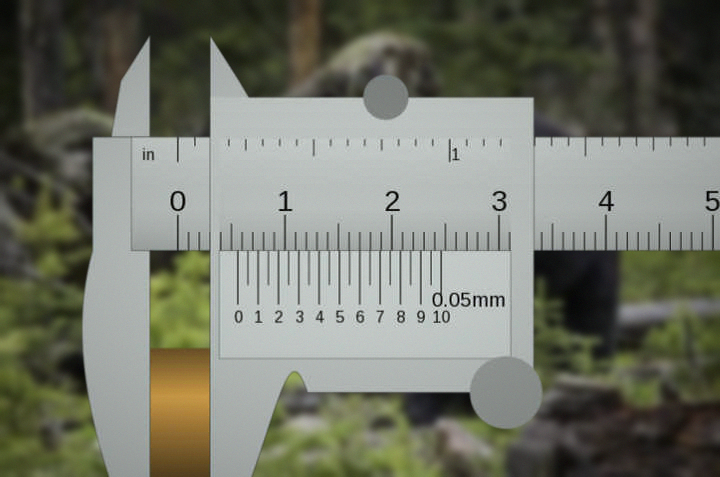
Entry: **5.6** mm
